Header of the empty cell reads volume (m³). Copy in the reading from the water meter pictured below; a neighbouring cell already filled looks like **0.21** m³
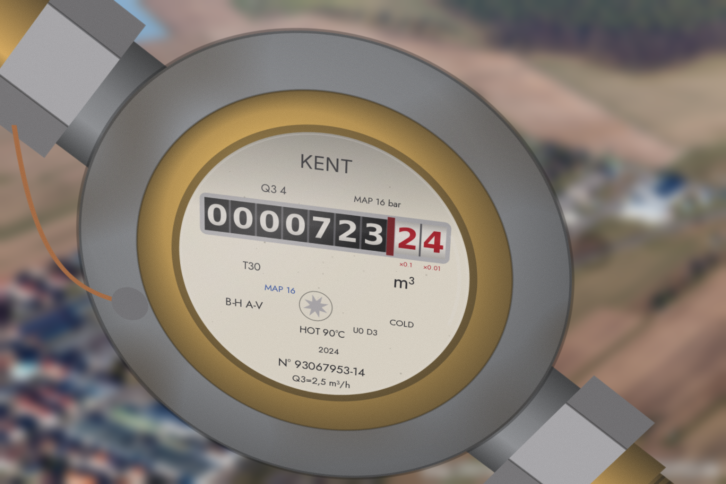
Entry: **723.24** m³
